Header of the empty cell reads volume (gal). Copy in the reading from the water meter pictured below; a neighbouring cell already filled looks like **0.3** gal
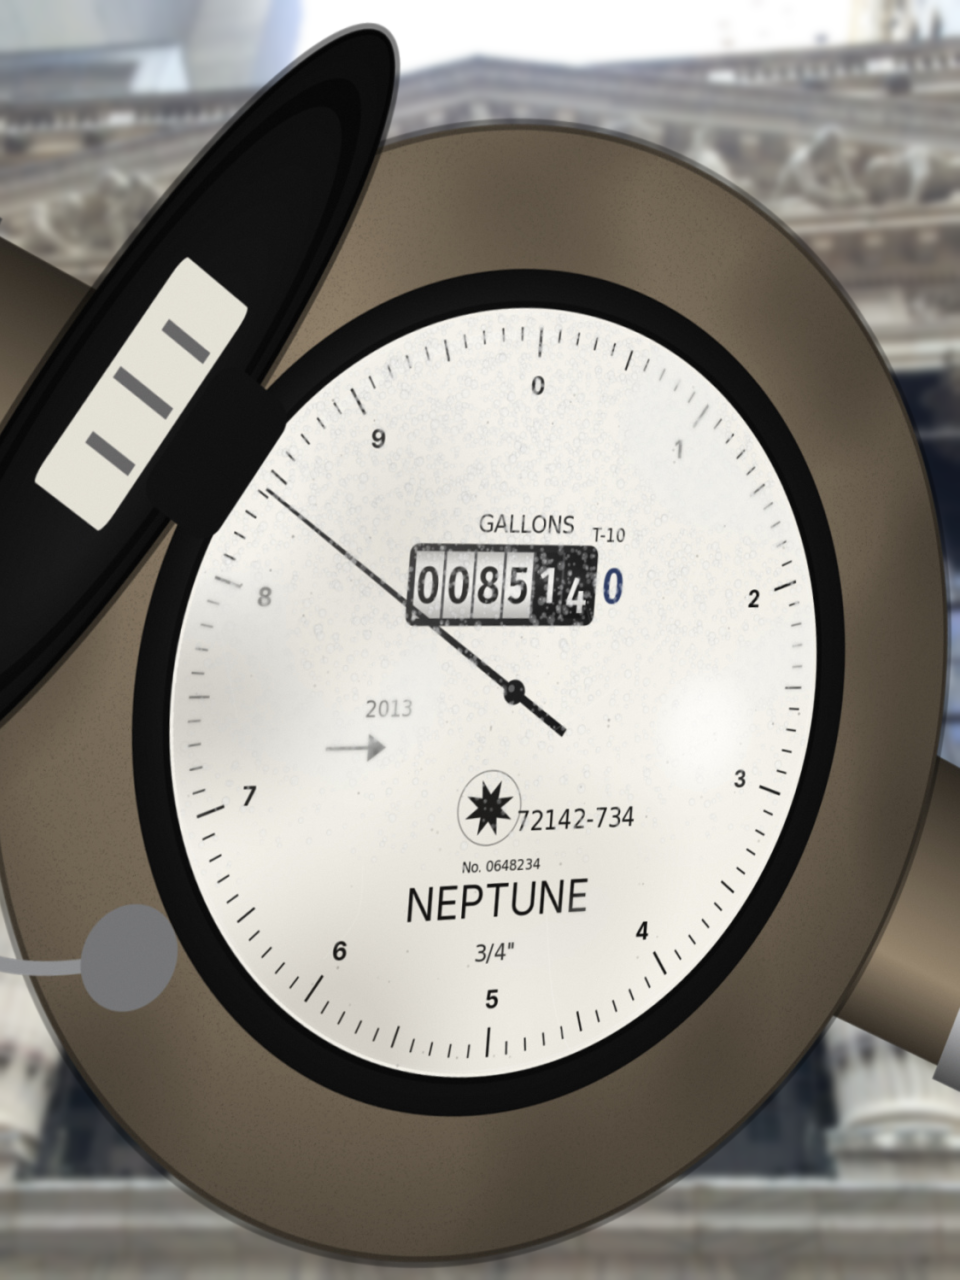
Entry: **85138.4** gal
